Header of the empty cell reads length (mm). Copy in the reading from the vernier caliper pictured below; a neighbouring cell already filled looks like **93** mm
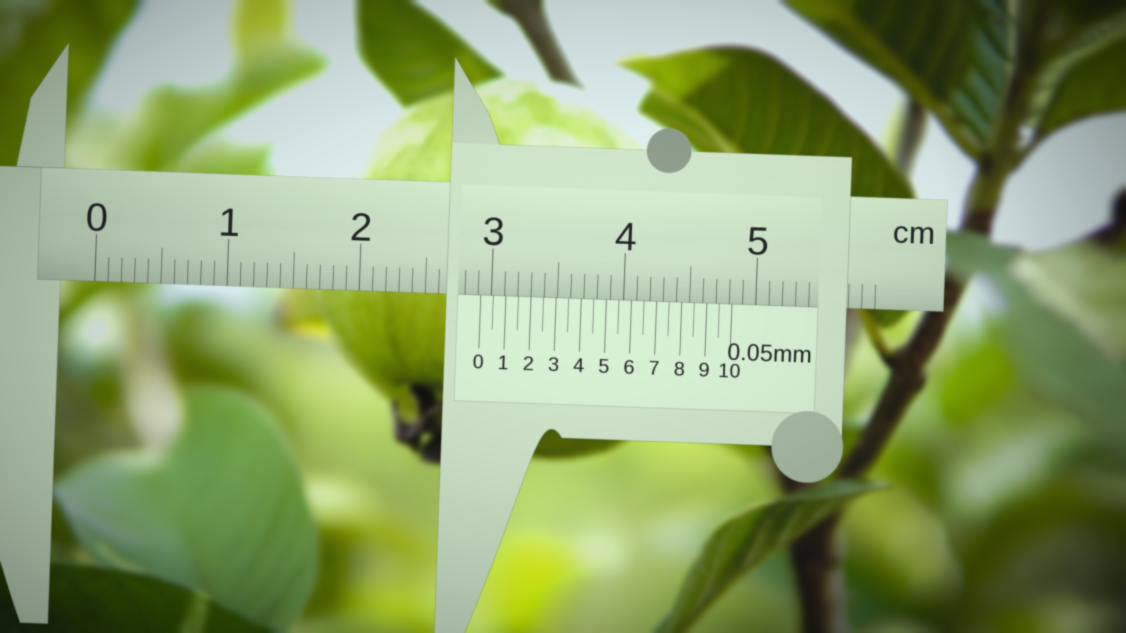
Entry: **29.2** mm
